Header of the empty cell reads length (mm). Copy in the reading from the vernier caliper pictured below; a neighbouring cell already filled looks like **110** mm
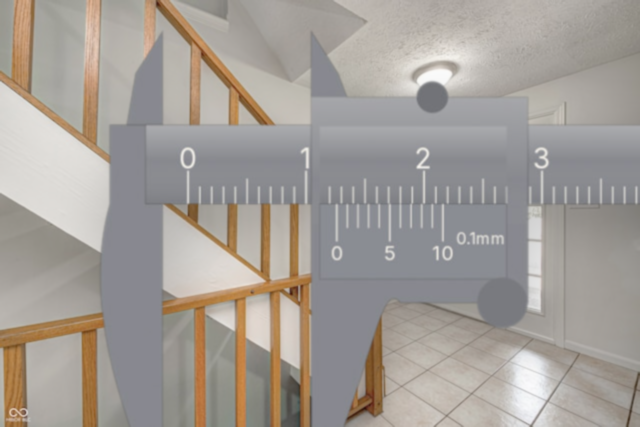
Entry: **12.6** mm
